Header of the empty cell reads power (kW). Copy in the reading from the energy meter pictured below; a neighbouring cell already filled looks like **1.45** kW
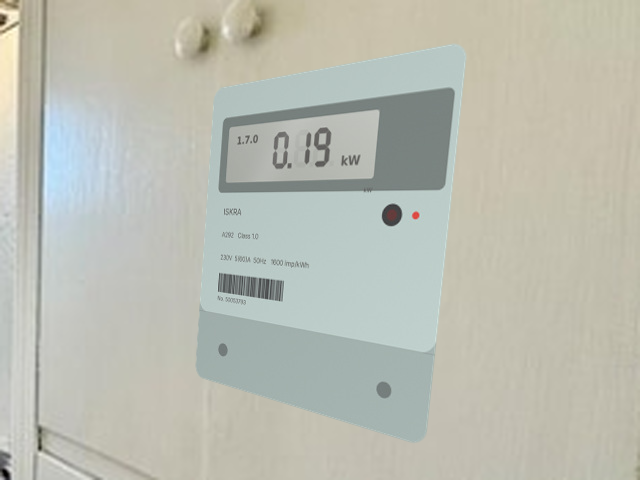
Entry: **0.19** kW
